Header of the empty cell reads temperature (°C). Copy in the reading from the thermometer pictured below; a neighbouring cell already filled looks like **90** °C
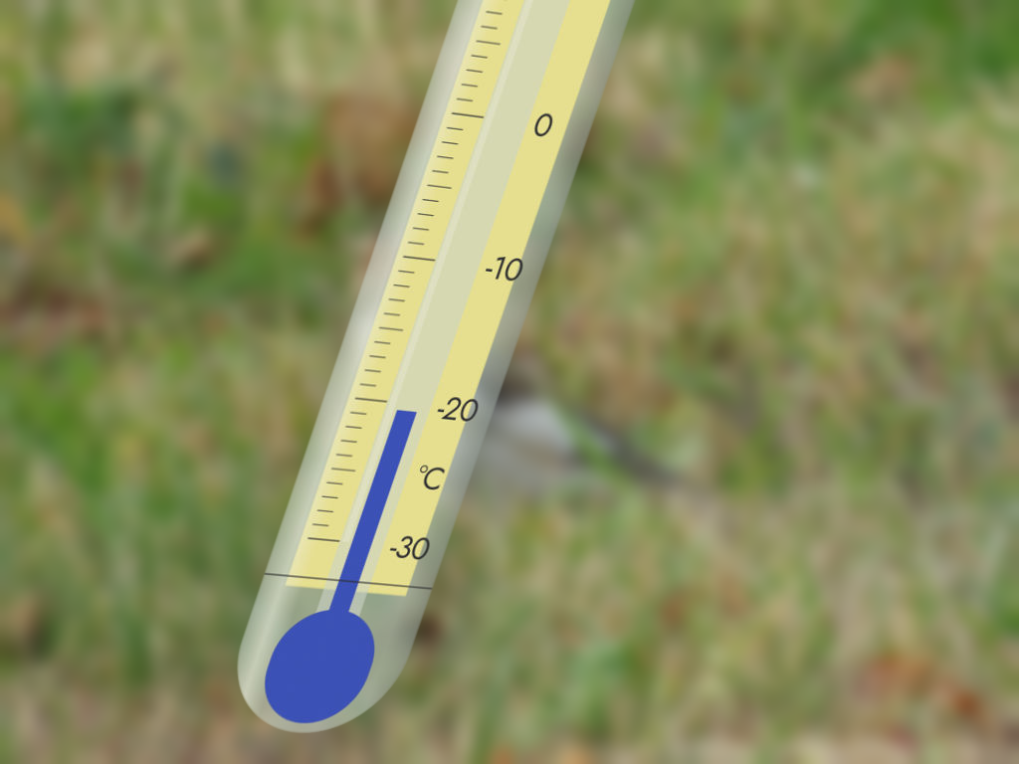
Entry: **-20.5** °C
